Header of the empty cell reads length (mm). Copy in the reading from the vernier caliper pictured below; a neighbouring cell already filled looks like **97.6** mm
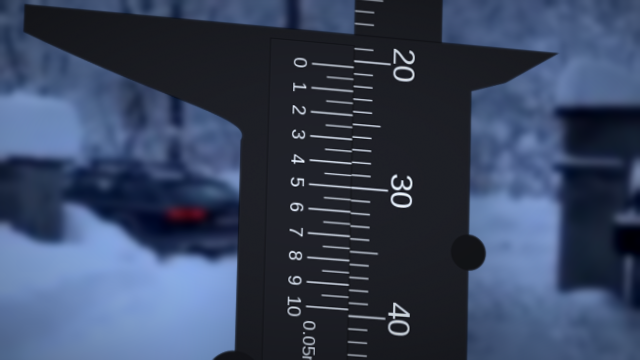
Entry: **20.5** mm
